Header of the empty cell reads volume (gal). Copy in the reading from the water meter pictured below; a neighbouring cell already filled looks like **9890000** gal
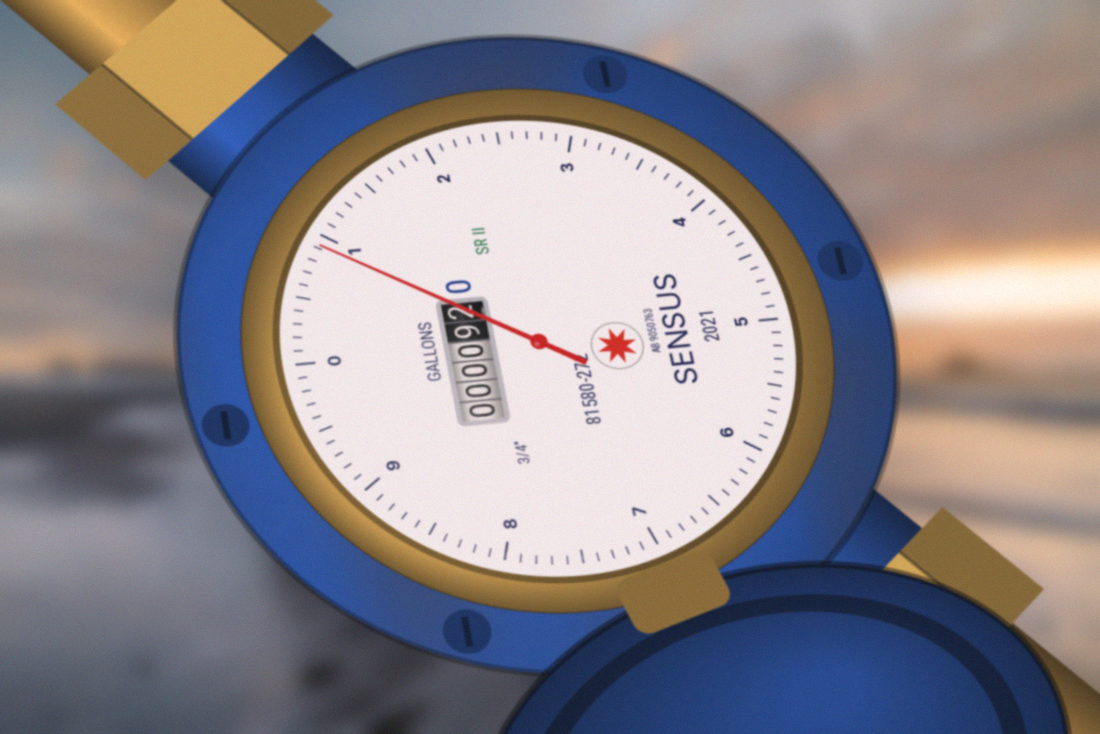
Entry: **920.9** gal
